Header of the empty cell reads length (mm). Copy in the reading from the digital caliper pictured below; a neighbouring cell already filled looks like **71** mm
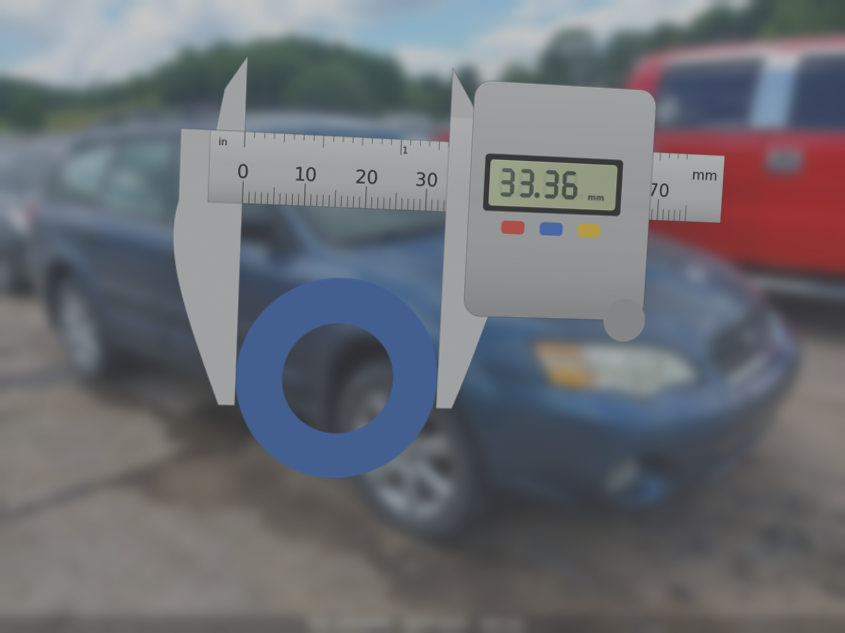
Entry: **33.36** mm
